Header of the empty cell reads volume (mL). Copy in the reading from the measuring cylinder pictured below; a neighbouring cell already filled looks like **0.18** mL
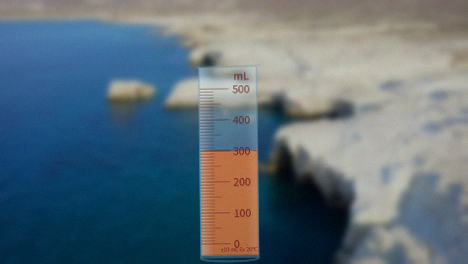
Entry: **300** mL
